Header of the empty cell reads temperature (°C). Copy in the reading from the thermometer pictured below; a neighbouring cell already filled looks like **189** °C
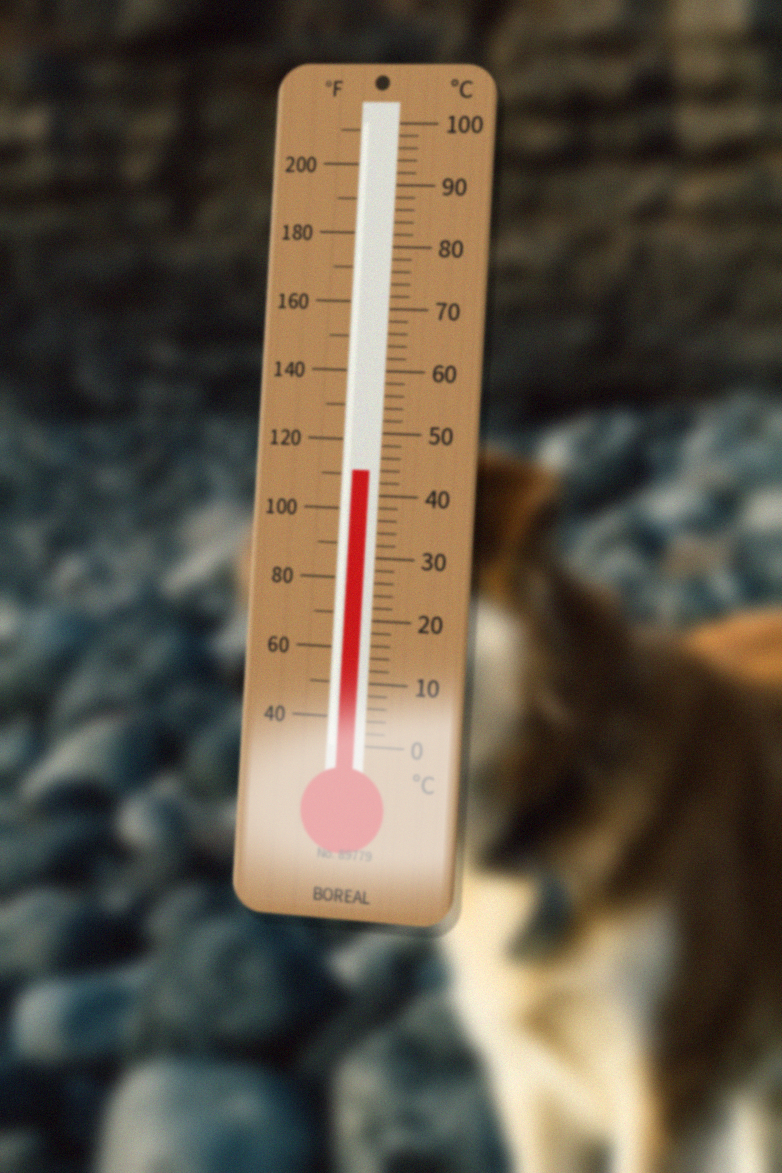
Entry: **44** °C
